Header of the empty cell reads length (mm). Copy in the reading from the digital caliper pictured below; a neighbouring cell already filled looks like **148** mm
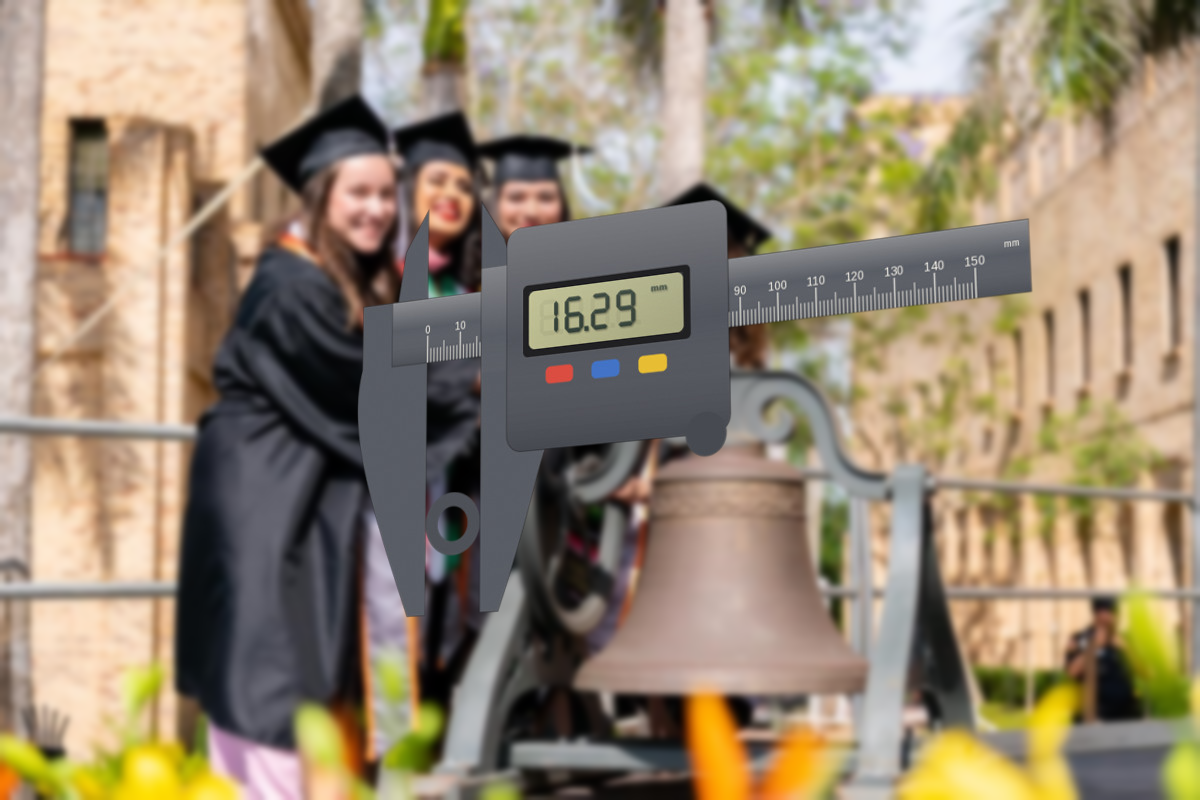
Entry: **16.29** mm
